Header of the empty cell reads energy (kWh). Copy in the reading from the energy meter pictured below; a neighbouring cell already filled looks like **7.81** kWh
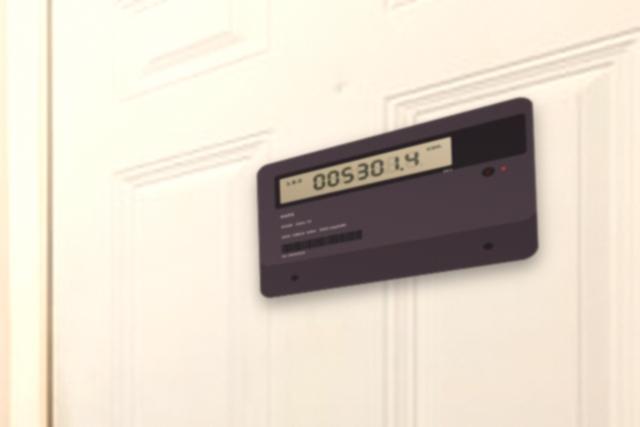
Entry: **5301.4** kWh
